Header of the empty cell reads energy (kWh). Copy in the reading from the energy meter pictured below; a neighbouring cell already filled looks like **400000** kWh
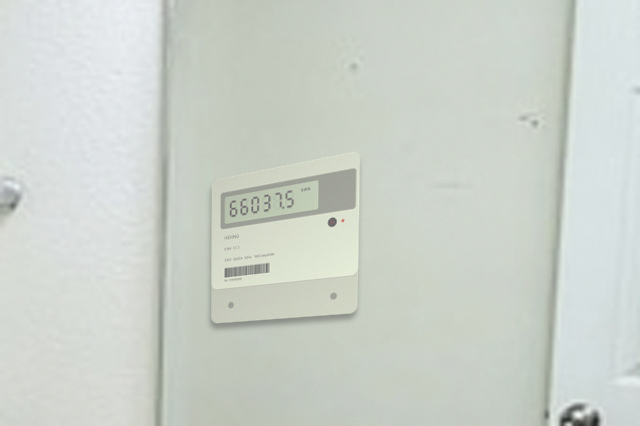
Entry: **66037.5** kWh
